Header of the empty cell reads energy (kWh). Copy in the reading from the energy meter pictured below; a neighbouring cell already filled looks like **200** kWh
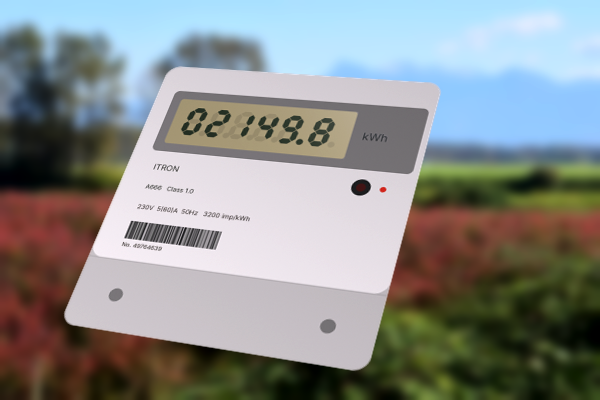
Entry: **2149.8** kWh
